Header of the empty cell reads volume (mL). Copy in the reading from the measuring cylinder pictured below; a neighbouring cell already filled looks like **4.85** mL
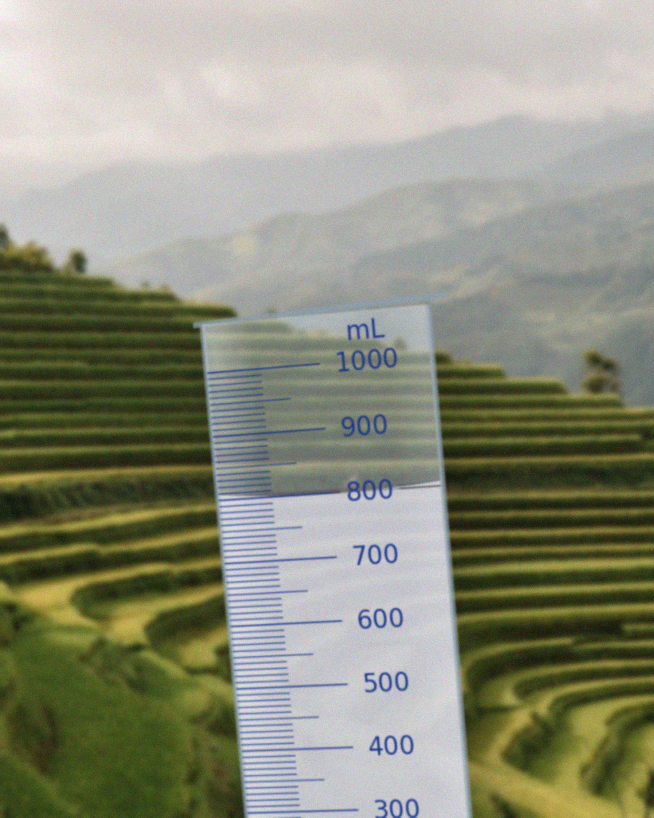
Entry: **800** mL
